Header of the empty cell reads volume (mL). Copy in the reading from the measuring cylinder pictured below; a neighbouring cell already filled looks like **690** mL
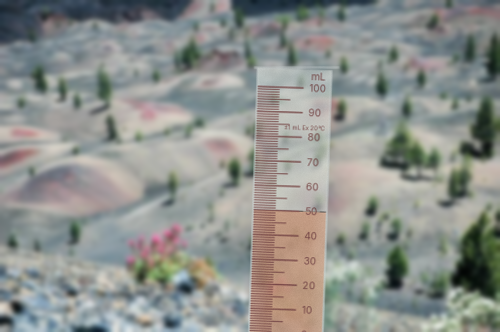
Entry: **50** mL
